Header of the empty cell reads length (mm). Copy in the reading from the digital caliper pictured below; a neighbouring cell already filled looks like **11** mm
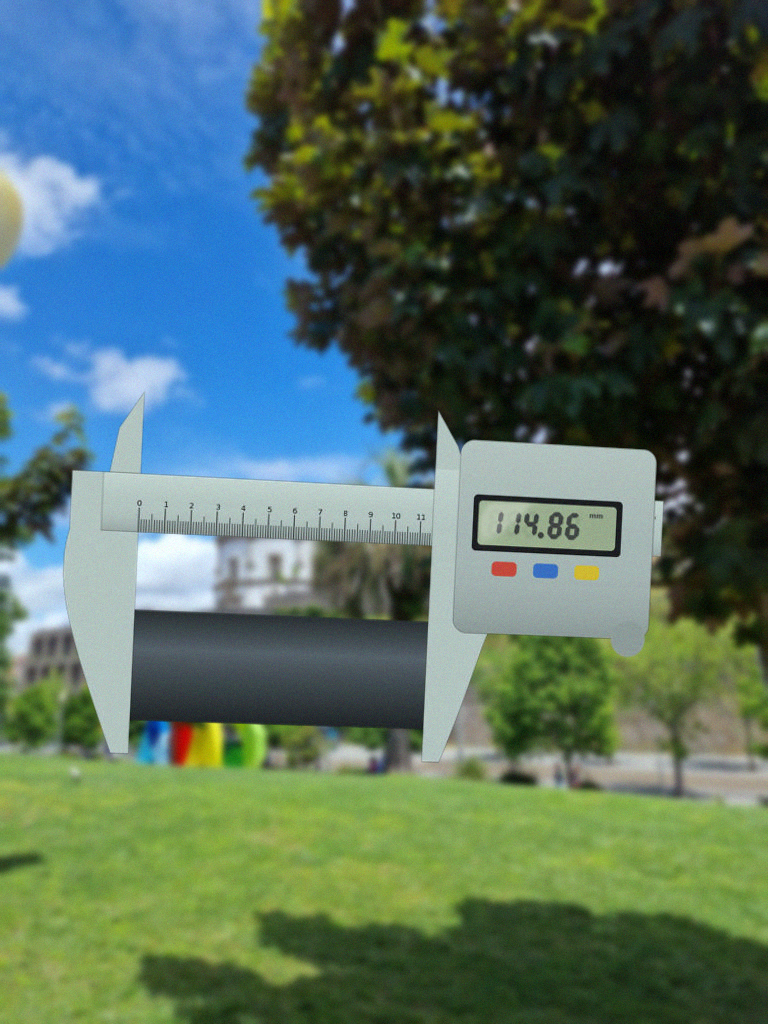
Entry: **114.86** mm
